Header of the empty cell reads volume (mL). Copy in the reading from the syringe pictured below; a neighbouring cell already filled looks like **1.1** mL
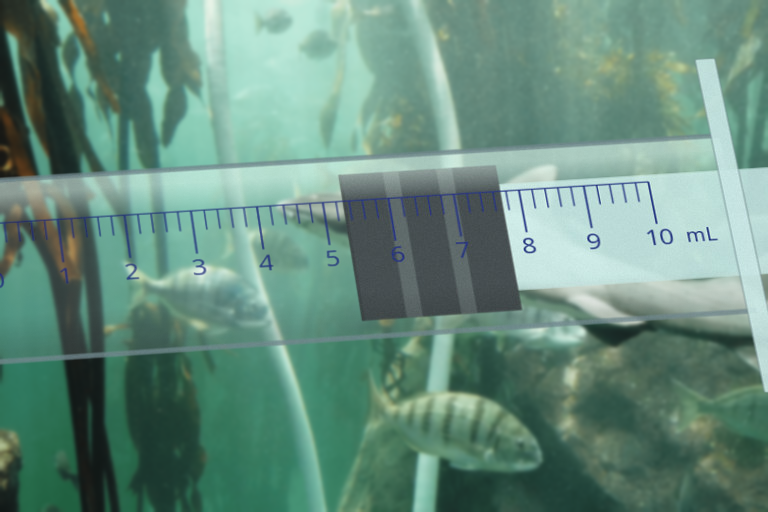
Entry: **5.3** mL
